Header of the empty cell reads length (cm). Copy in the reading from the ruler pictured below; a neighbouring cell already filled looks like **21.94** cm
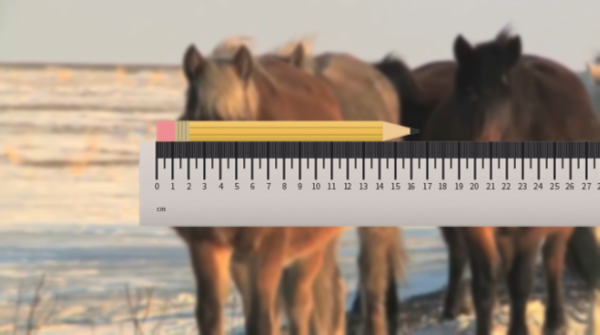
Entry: **16.5** cm
